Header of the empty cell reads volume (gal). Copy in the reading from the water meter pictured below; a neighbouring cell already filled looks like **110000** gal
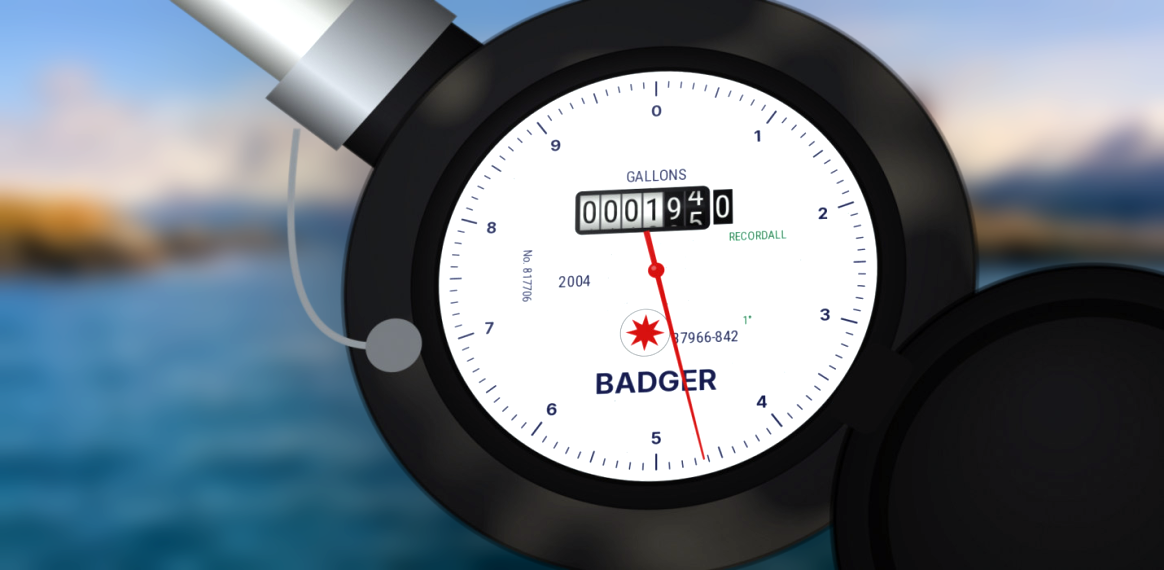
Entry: **1944.6** gal
